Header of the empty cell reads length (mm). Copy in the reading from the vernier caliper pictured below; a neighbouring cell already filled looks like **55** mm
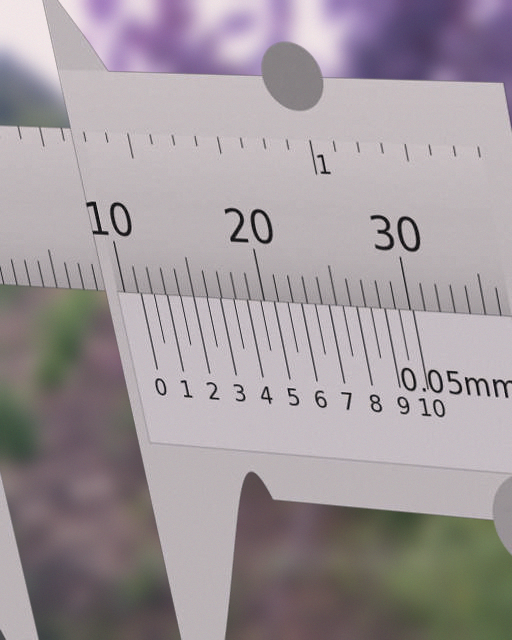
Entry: **11.2** mm
